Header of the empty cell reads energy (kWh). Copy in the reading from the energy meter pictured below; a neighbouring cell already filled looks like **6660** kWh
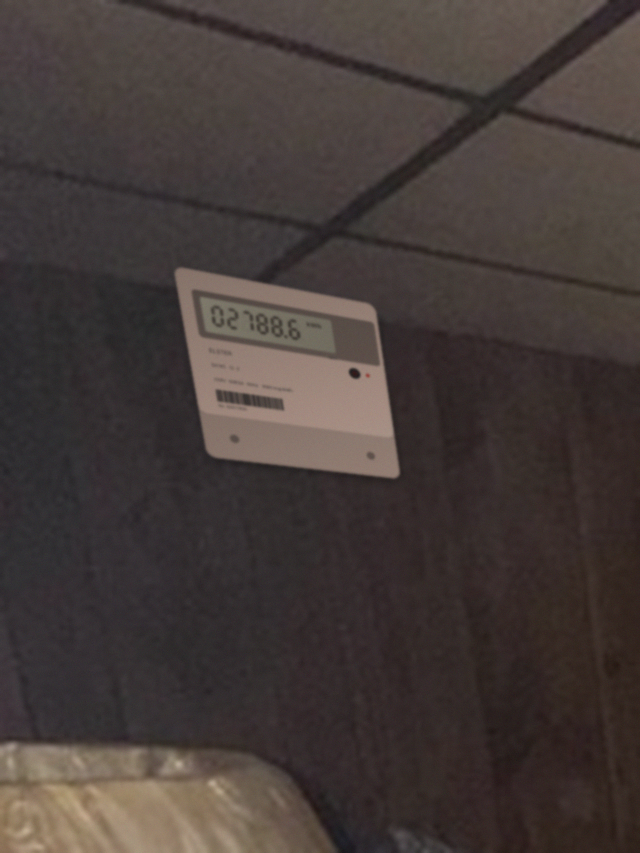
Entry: **2788.6** kWh
